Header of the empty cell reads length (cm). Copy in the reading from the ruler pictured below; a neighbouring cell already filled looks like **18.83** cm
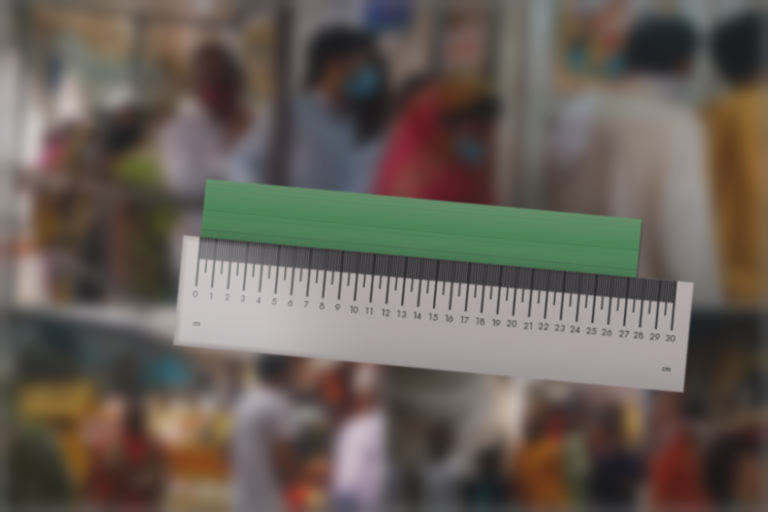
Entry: **27.5** cm
